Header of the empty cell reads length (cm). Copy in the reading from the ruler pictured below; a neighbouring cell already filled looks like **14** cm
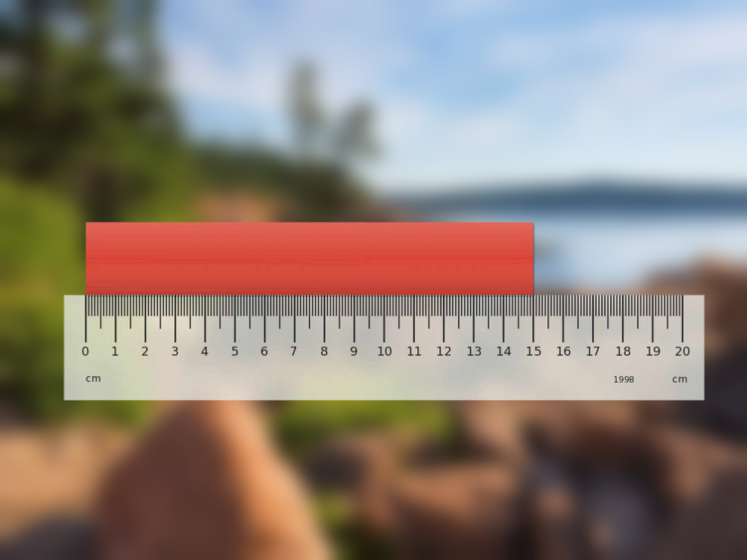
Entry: **15** cm
